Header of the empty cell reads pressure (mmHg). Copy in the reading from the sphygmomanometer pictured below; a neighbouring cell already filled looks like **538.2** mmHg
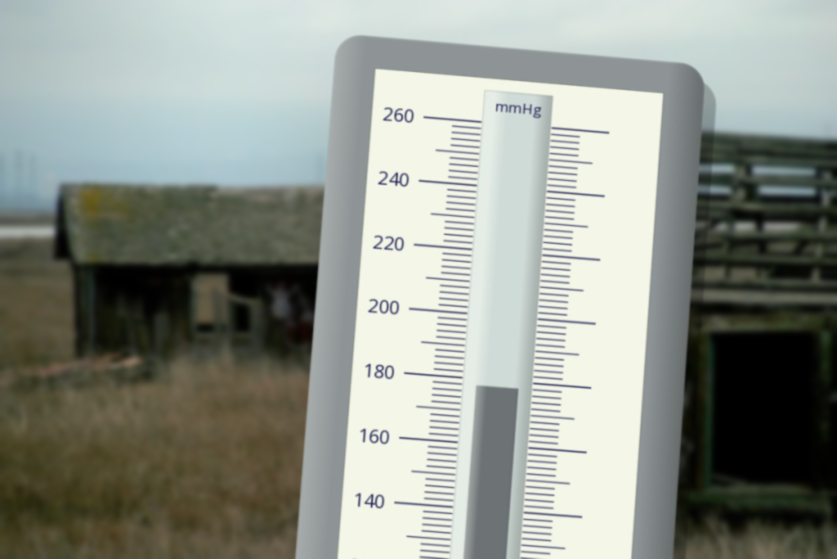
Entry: **178** mmHg
